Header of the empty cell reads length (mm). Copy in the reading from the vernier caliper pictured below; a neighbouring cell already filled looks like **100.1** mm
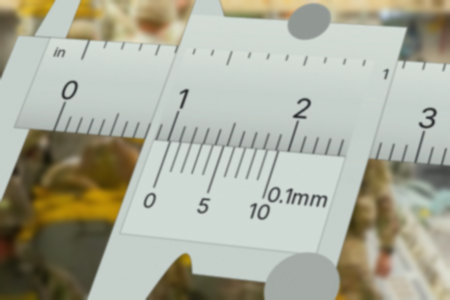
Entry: **10.2** mm
